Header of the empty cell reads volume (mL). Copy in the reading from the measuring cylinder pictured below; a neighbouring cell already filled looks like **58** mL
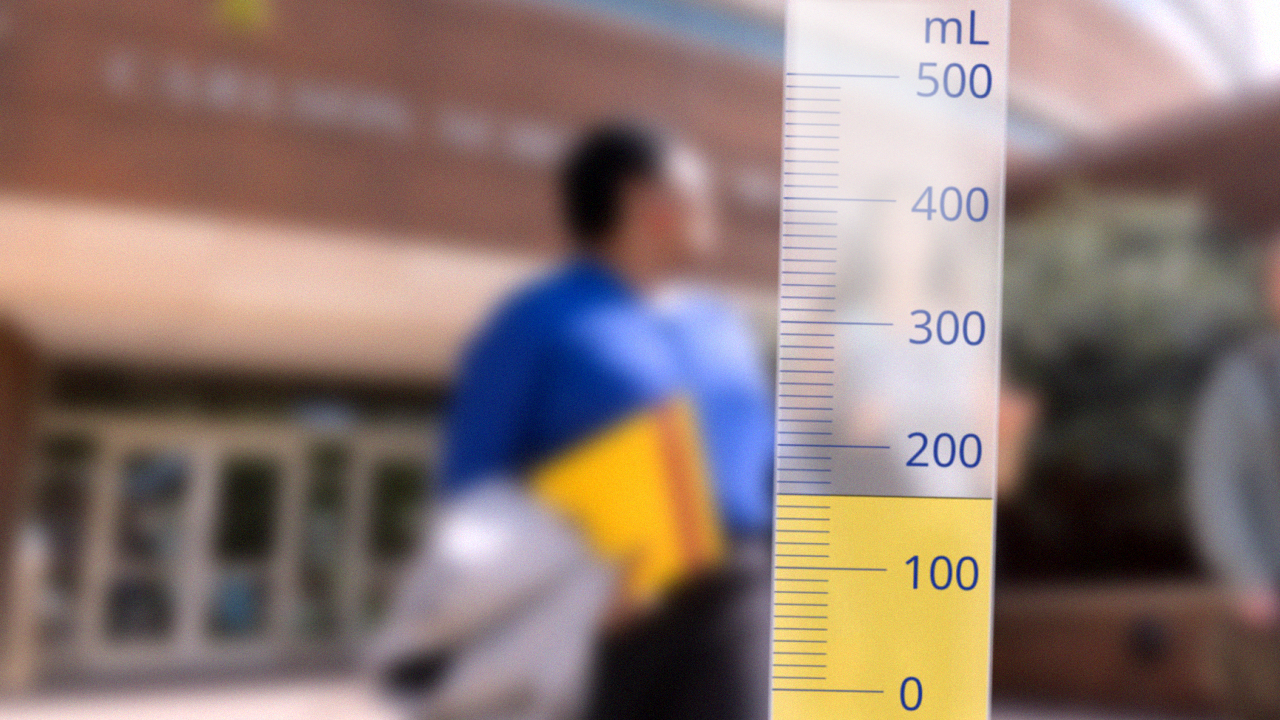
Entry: **160** mL
